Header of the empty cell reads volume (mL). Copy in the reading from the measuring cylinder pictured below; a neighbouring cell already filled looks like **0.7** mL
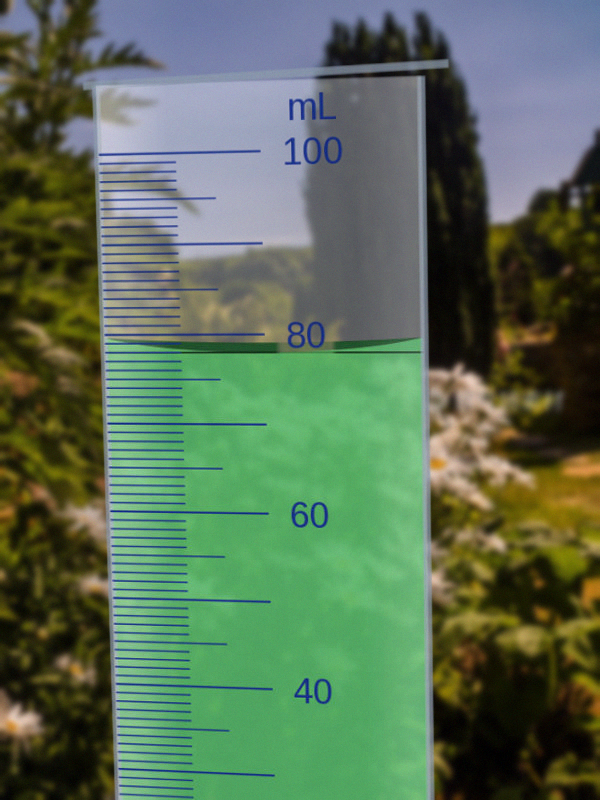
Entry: **78** mL
